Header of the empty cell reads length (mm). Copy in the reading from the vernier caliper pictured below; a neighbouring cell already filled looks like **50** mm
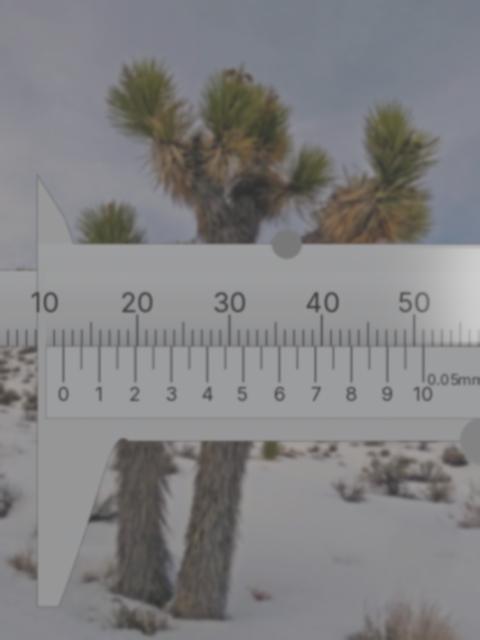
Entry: **12.0** mm
